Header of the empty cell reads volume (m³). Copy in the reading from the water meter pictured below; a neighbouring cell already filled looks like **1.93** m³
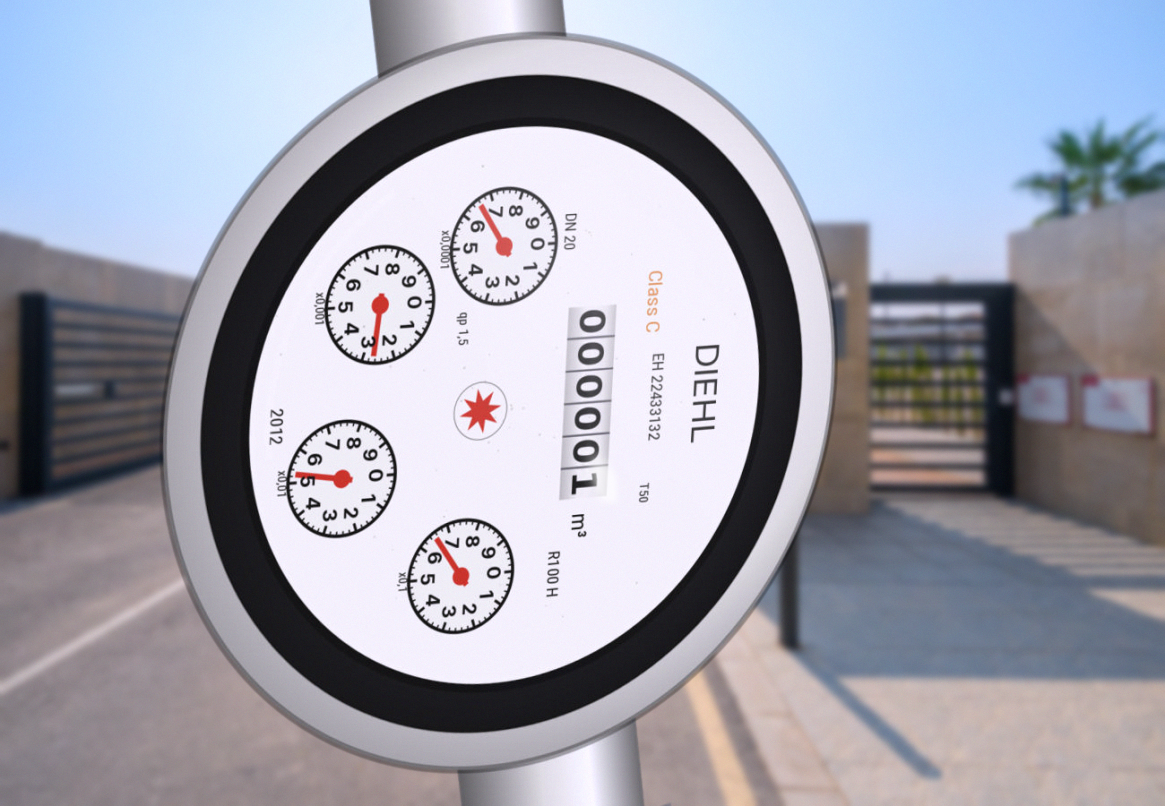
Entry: **1.6526** m³
